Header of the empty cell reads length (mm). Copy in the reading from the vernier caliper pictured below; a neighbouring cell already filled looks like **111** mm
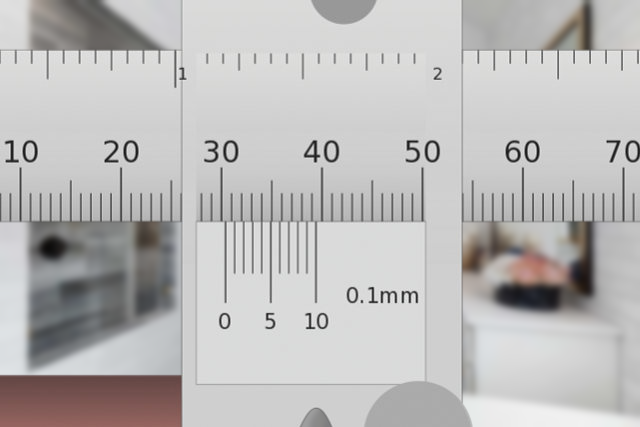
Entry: **30.4** mm
